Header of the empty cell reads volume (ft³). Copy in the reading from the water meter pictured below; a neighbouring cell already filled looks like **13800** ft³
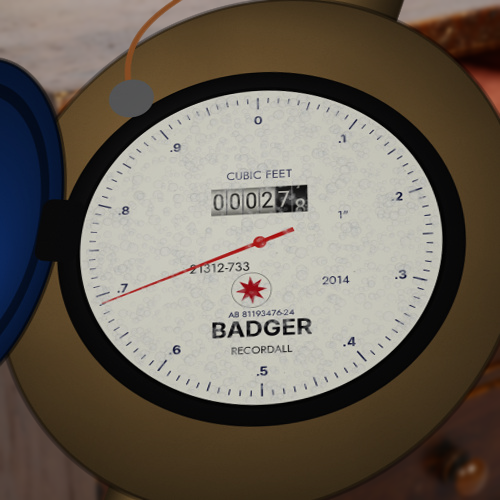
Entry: **277.69** ft³
